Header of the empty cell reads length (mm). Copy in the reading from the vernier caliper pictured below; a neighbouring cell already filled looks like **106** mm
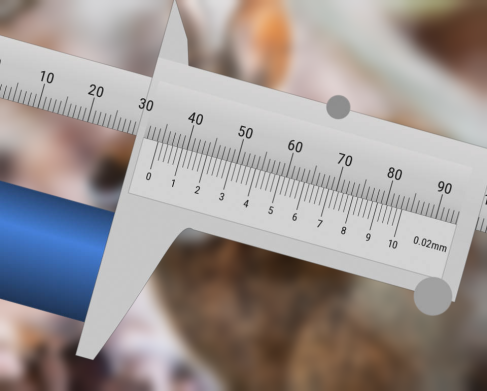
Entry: **34.2** mm
